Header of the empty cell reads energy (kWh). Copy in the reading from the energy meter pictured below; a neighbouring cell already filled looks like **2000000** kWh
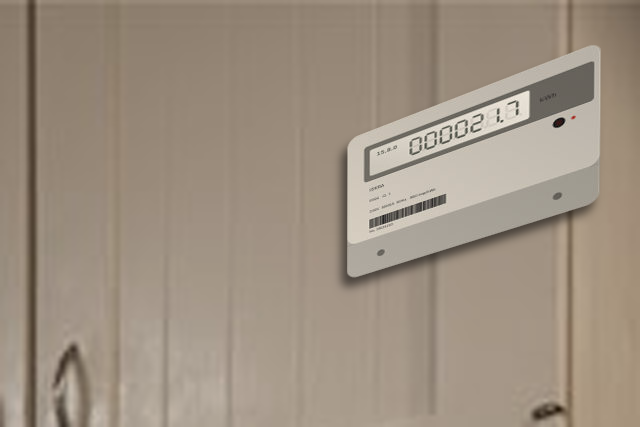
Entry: **21.7** kWh
